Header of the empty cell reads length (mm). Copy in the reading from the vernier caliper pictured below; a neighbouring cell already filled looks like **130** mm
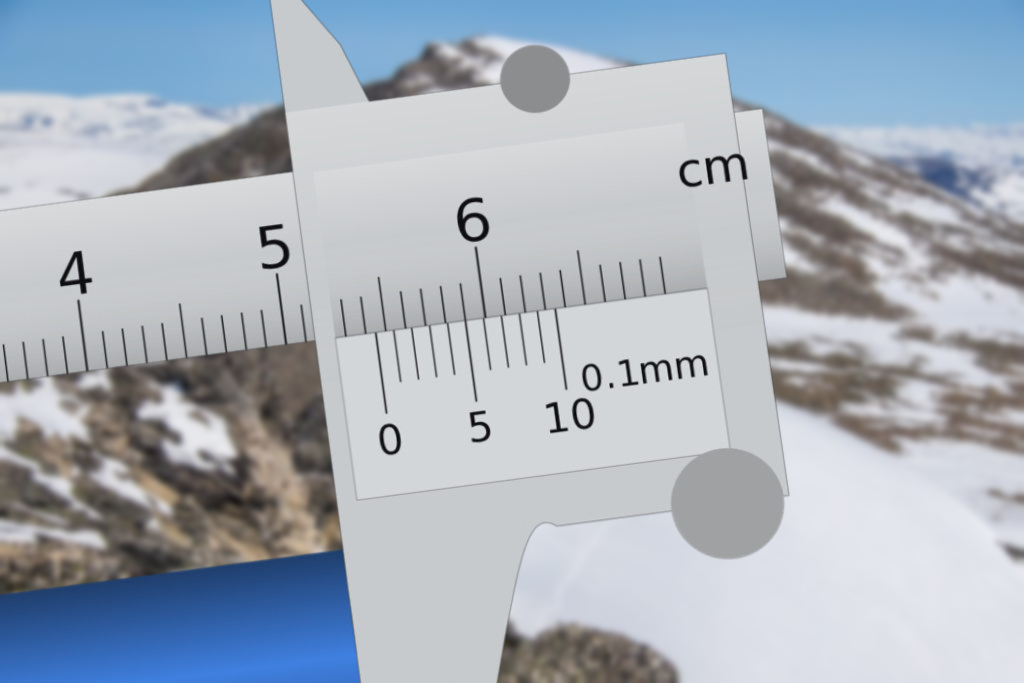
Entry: **54.5** mm
